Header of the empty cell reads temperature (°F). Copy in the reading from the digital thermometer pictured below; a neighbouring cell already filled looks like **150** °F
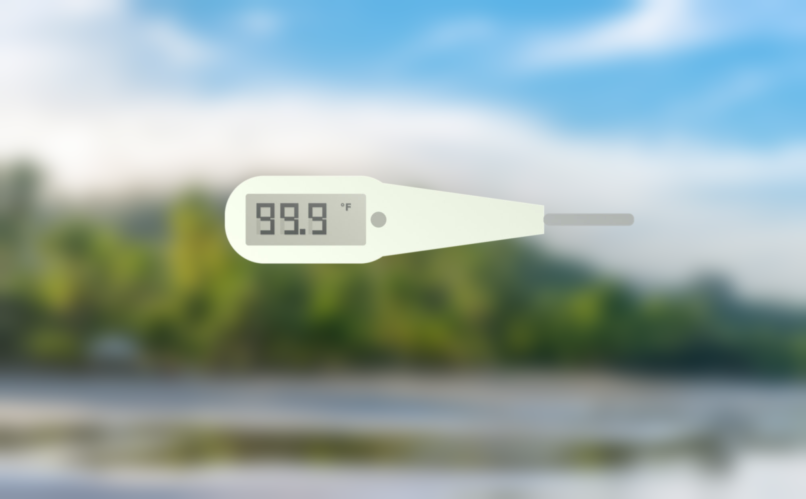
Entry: **99.9** °F
